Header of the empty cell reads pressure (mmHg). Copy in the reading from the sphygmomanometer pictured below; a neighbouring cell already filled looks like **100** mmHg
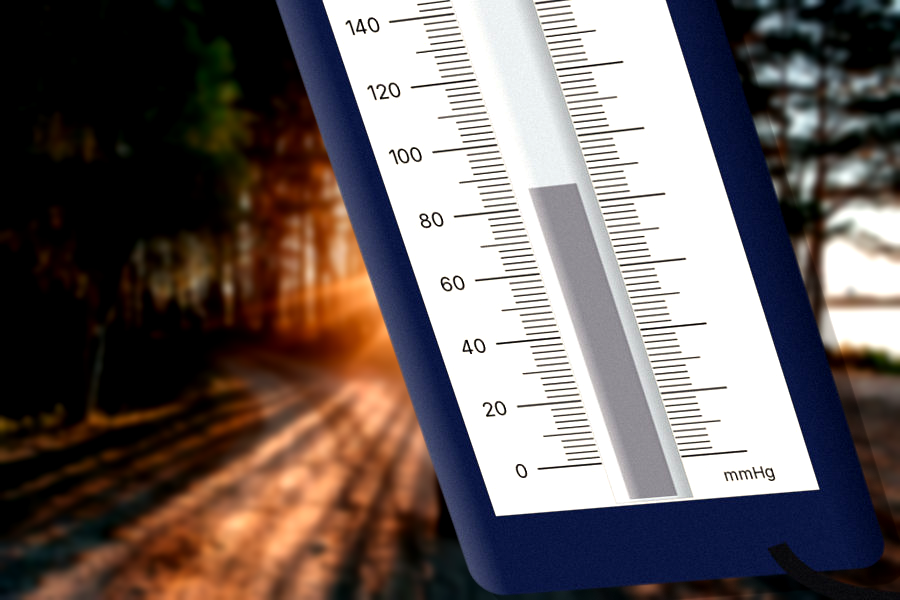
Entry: **86** mmHg
